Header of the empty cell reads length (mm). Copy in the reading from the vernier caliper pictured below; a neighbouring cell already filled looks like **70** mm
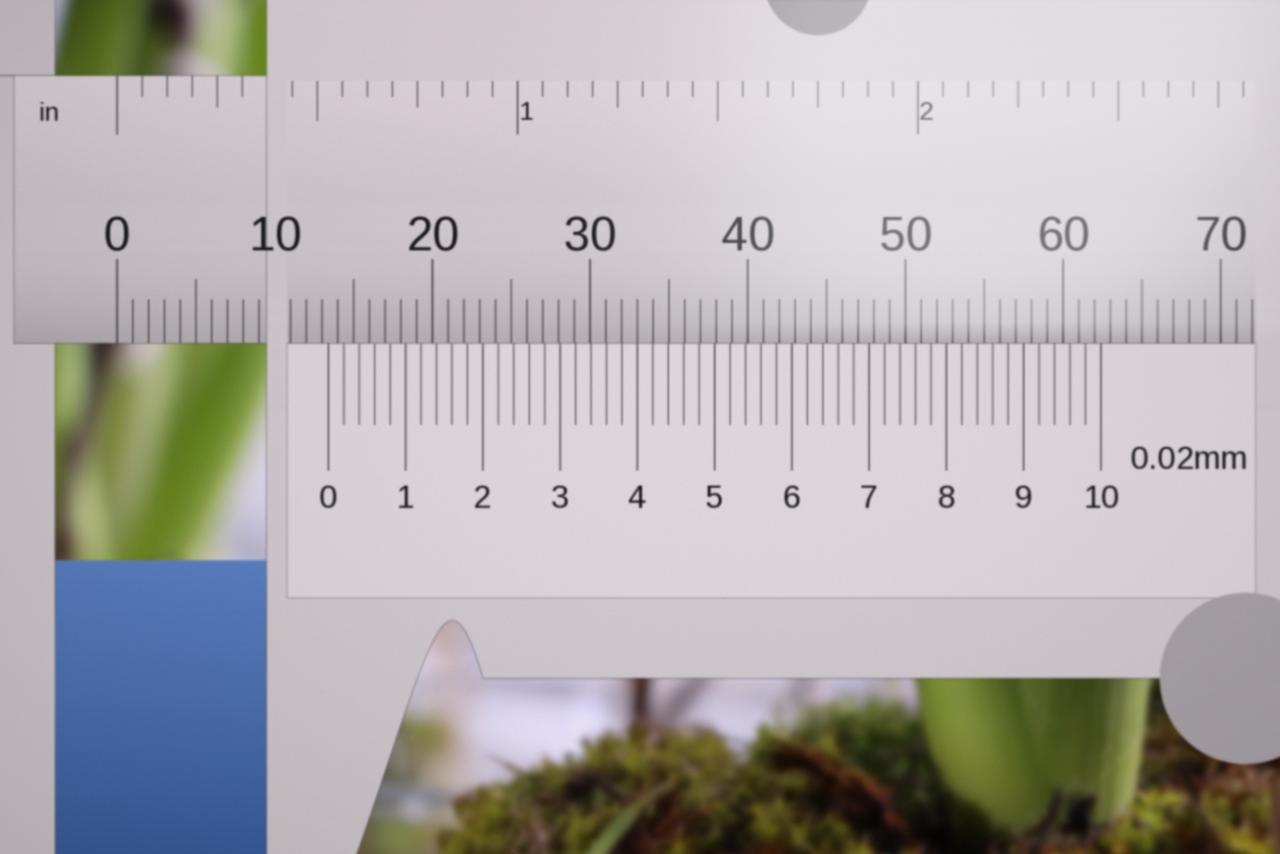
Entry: **13.4** mm
